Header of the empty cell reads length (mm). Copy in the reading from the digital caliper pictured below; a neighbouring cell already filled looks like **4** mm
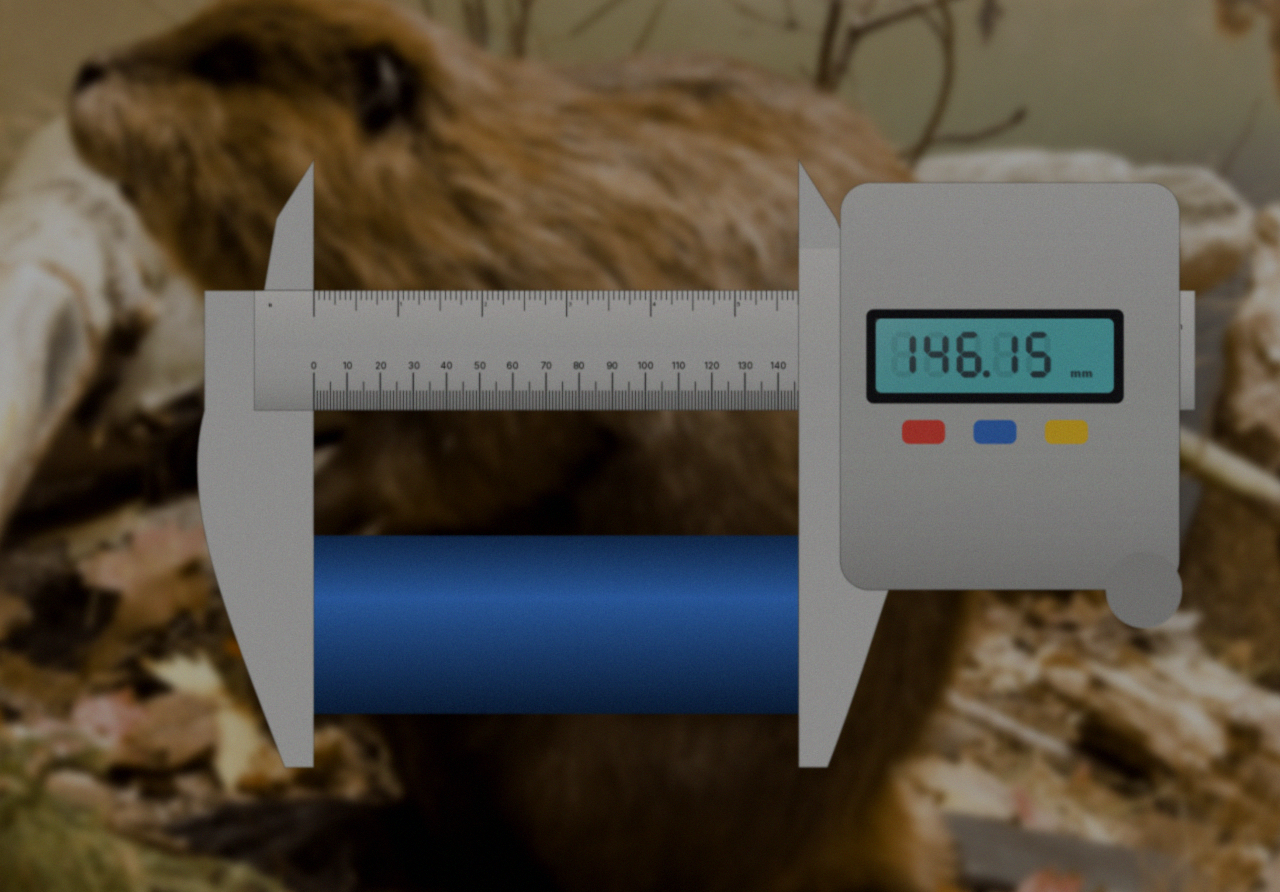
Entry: **146.15** mm
